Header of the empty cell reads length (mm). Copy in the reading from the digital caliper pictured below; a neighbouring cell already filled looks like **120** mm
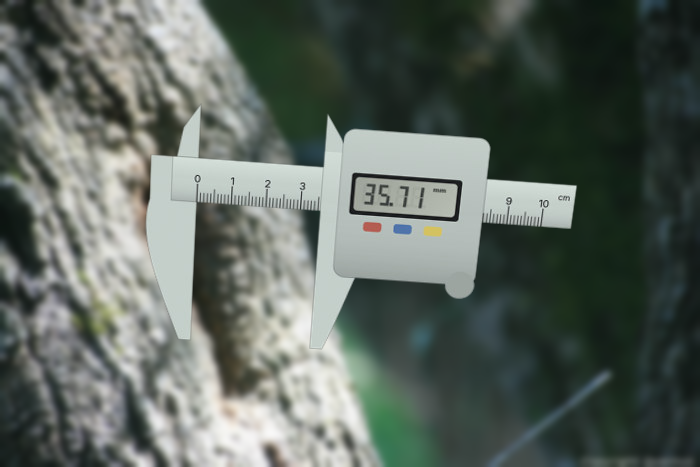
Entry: **35.71** mm
